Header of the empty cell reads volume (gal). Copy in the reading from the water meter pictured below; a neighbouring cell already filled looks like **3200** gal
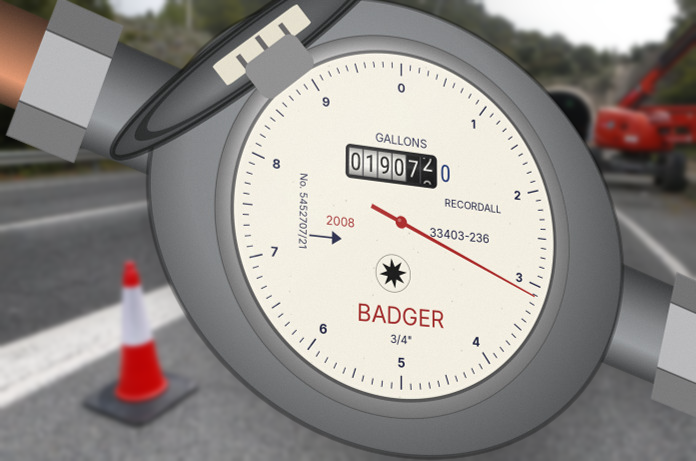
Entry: **190723.1** gal
